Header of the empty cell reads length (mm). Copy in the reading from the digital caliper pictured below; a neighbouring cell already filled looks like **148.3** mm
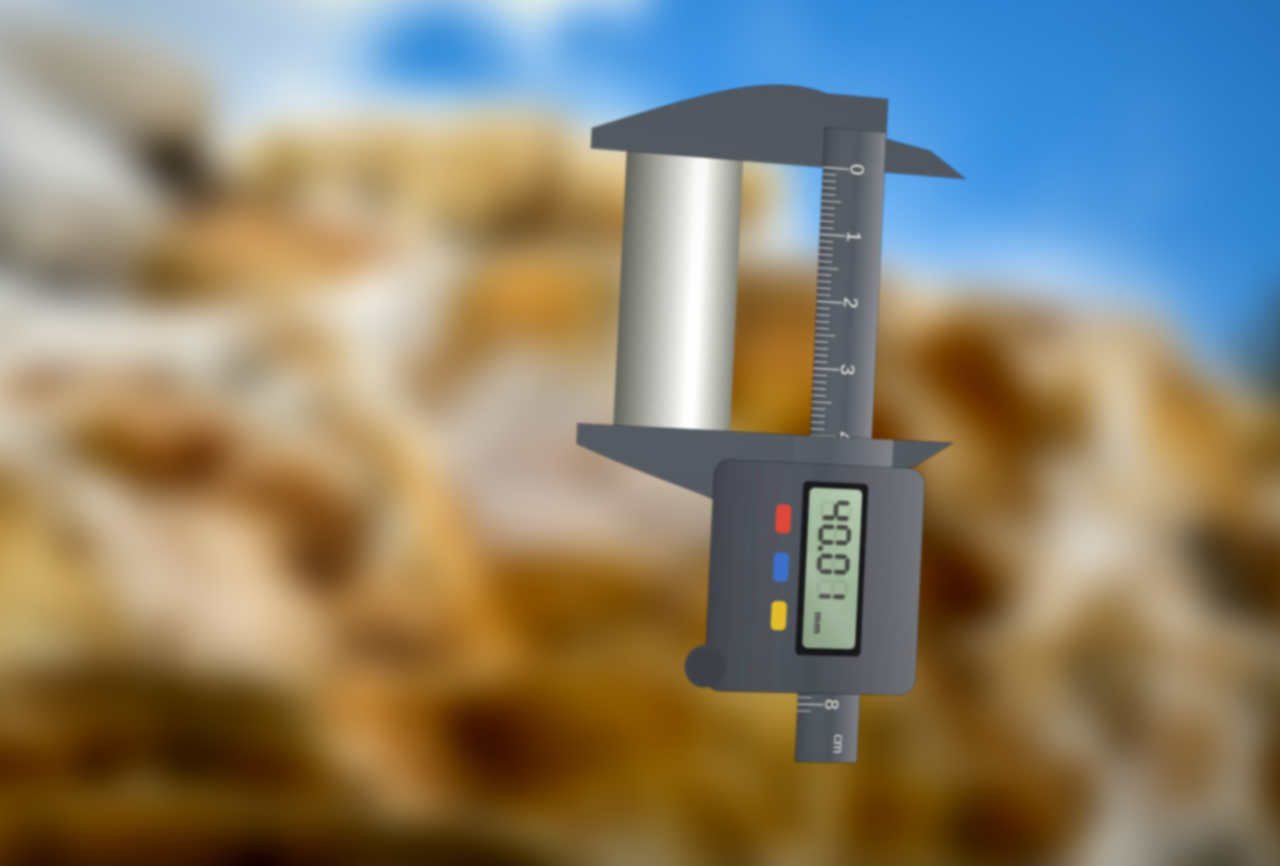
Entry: **40.01** mm
